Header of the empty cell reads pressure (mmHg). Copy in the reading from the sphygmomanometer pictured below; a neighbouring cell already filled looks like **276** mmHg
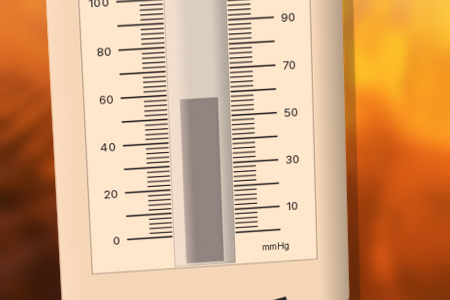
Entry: **58** mmHg
